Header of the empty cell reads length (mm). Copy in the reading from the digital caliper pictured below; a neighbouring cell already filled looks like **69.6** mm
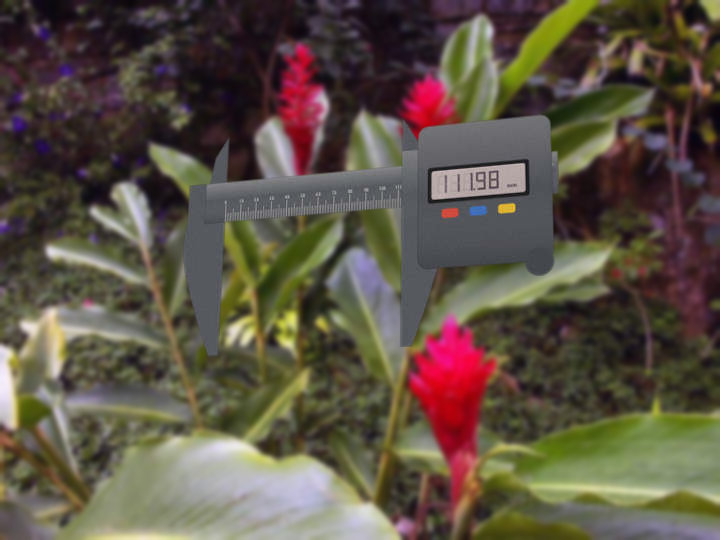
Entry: **111.98** mm
